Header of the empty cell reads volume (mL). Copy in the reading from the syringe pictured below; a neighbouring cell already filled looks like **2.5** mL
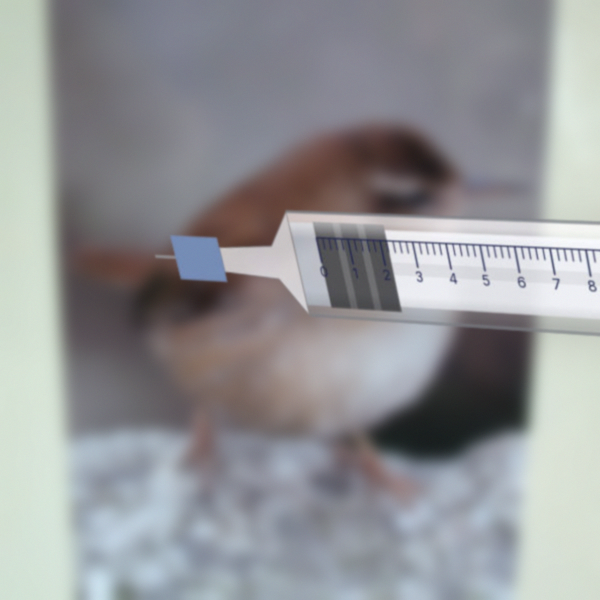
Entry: **0** mL
